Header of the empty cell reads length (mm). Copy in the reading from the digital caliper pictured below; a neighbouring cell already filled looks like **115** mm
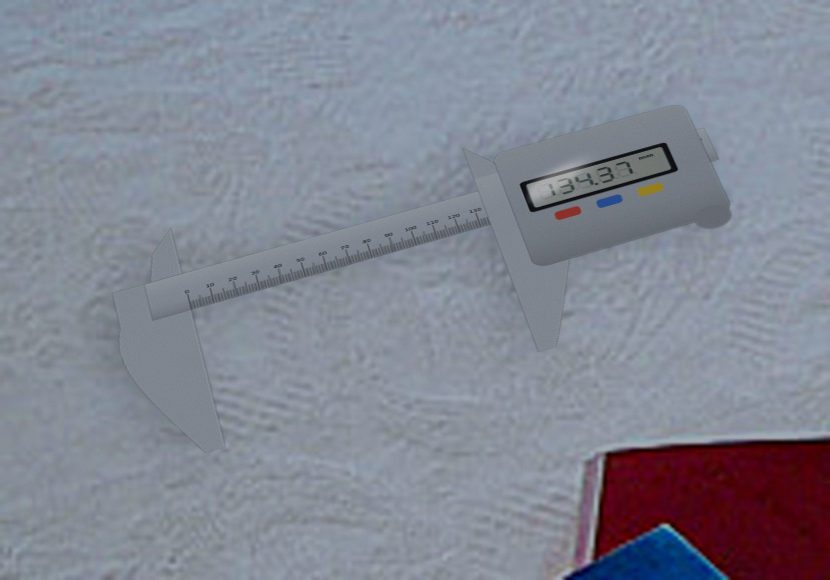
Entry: **134.37** mm
